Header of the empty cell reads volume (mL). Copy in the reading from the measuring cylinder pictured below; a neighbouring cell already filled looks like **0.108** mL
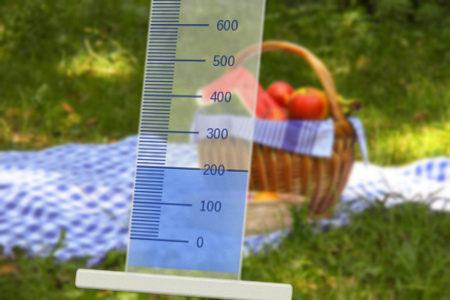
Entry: **200** mL
